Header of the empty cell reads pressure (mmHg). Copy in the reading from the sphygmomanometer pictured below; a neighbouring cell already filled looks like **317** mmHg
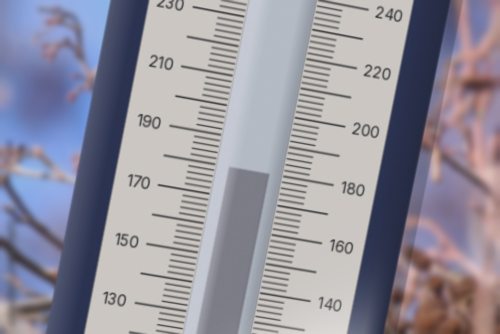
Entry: **180** mmHg
